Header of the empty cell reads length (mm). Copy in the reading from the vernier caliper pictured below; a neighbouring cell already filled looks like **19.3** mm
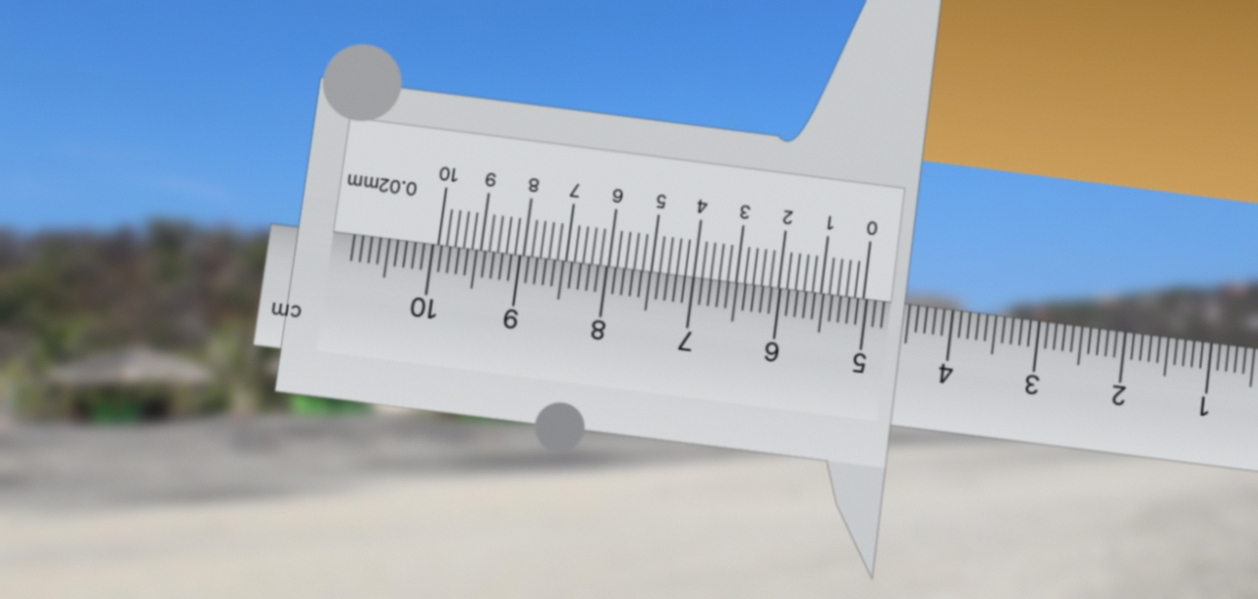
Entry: **50.4** mm
